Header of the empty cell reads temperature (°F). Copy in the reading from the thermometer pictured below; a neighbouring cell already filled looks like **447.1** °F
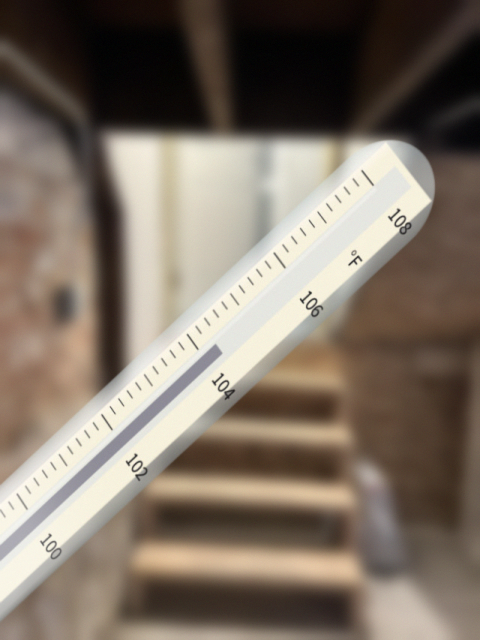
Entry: **104.3** °F
